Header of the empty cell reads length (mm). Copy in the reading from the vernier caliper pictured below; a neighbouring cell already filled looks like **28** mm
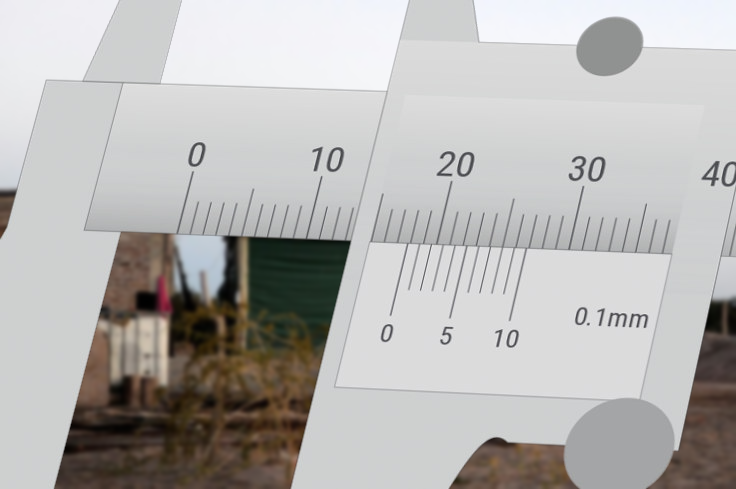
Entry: **17.8** mm
